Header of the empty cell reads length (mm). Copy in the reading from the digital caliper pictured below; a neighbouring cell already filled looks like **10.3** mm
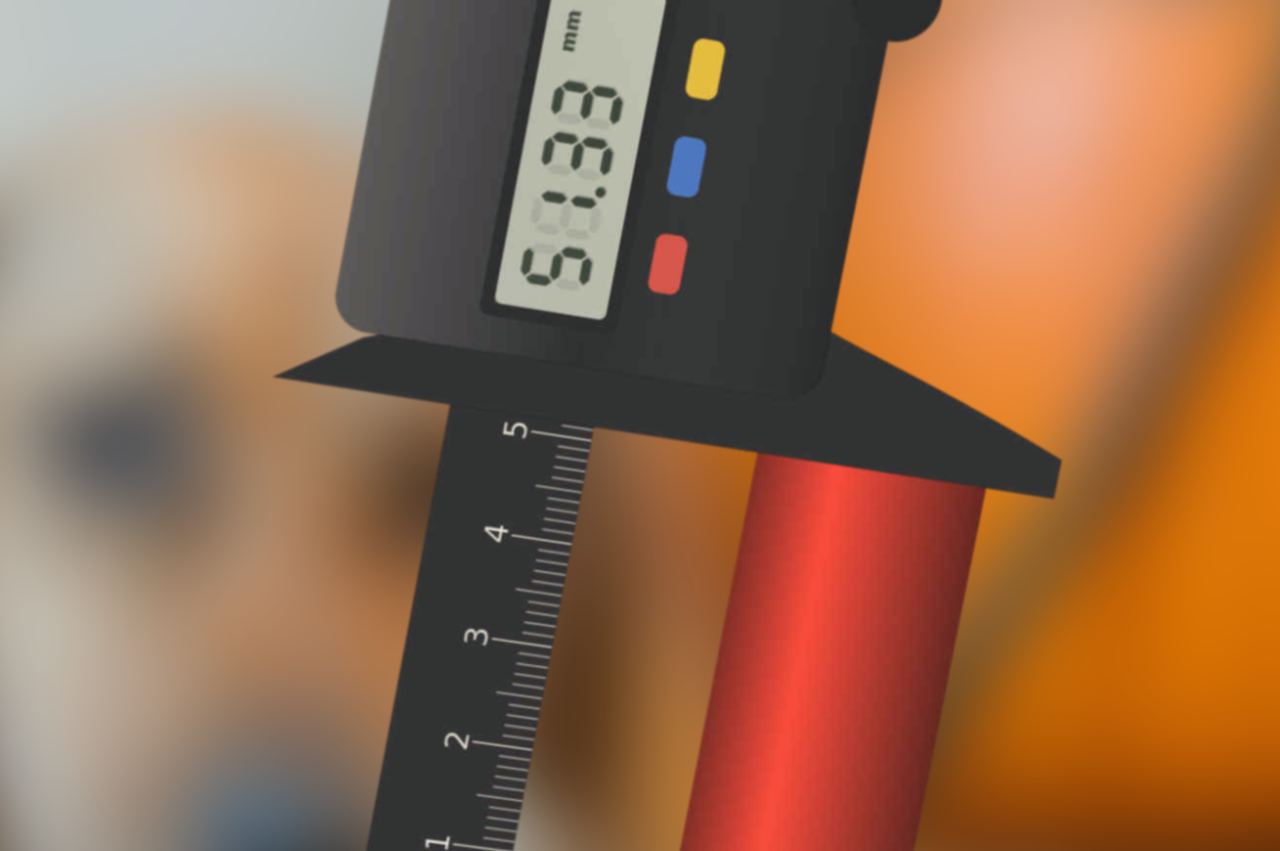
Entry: **51.33** mm
